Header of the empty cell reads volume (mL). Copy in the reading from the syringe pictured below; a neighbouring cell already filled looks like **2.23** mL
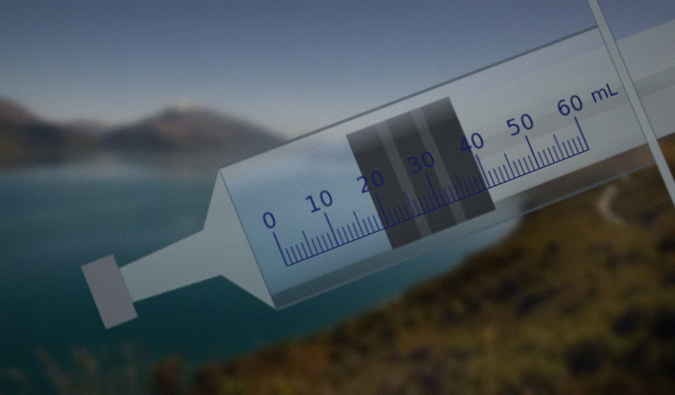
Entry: **19** mL
